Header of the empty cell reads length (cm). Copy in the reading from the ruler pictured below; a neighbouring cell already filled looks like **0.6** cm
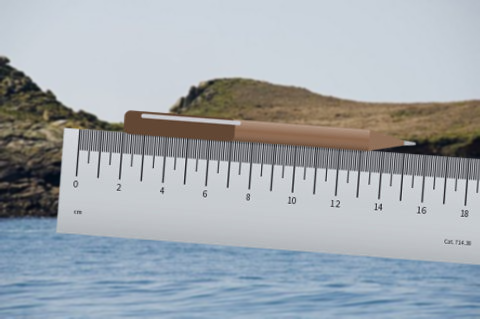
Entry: **13.5** cm
